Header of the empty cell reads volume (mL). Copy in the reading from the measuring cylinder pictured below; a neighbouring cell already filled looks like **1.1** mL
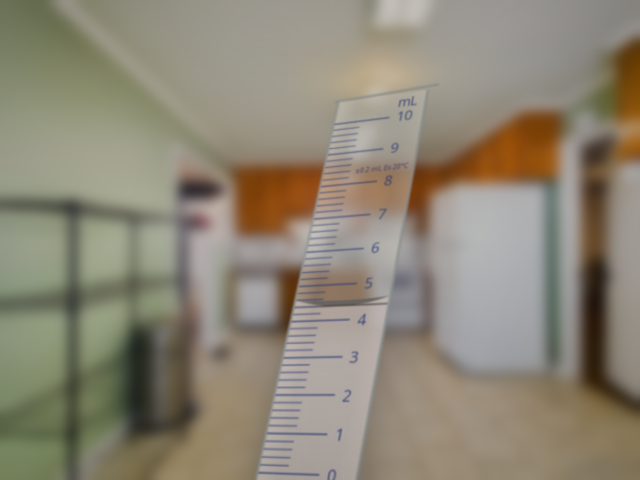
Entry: **4.4** mL
